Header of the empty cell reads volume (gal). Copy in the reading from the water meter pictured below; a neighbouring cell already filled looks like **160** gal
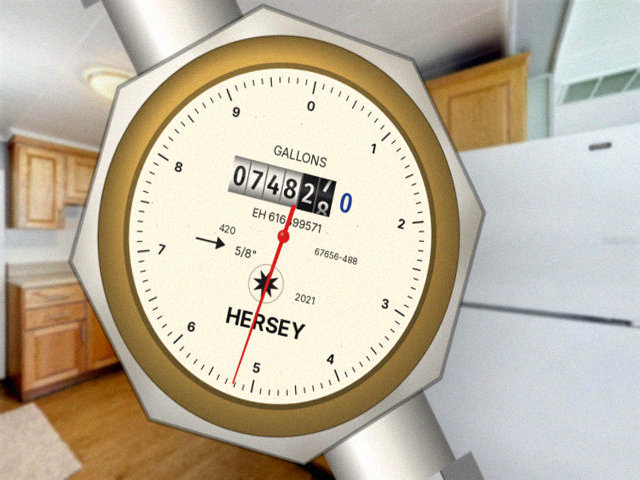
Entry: **748275.2** gal
